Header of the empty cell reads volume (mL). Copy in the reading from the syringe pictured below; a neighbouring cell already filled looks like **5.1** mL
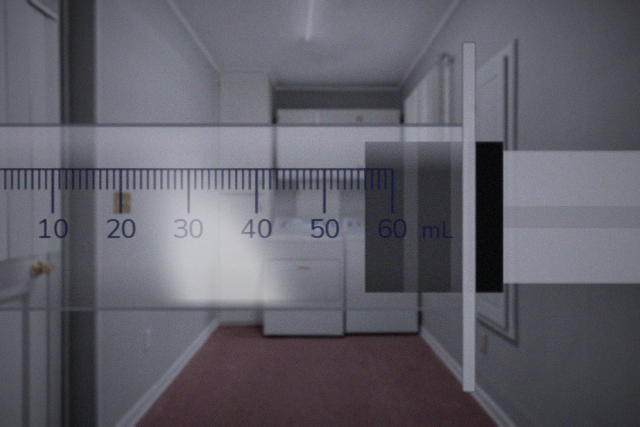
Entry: **56** mL
